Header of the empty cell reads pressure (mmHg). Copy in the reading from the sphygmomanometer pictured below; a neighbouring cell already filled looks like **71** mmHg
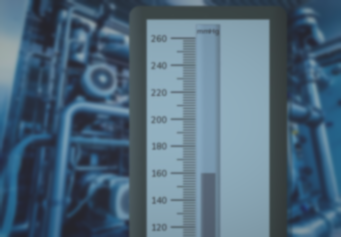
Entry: **160** mmHg
